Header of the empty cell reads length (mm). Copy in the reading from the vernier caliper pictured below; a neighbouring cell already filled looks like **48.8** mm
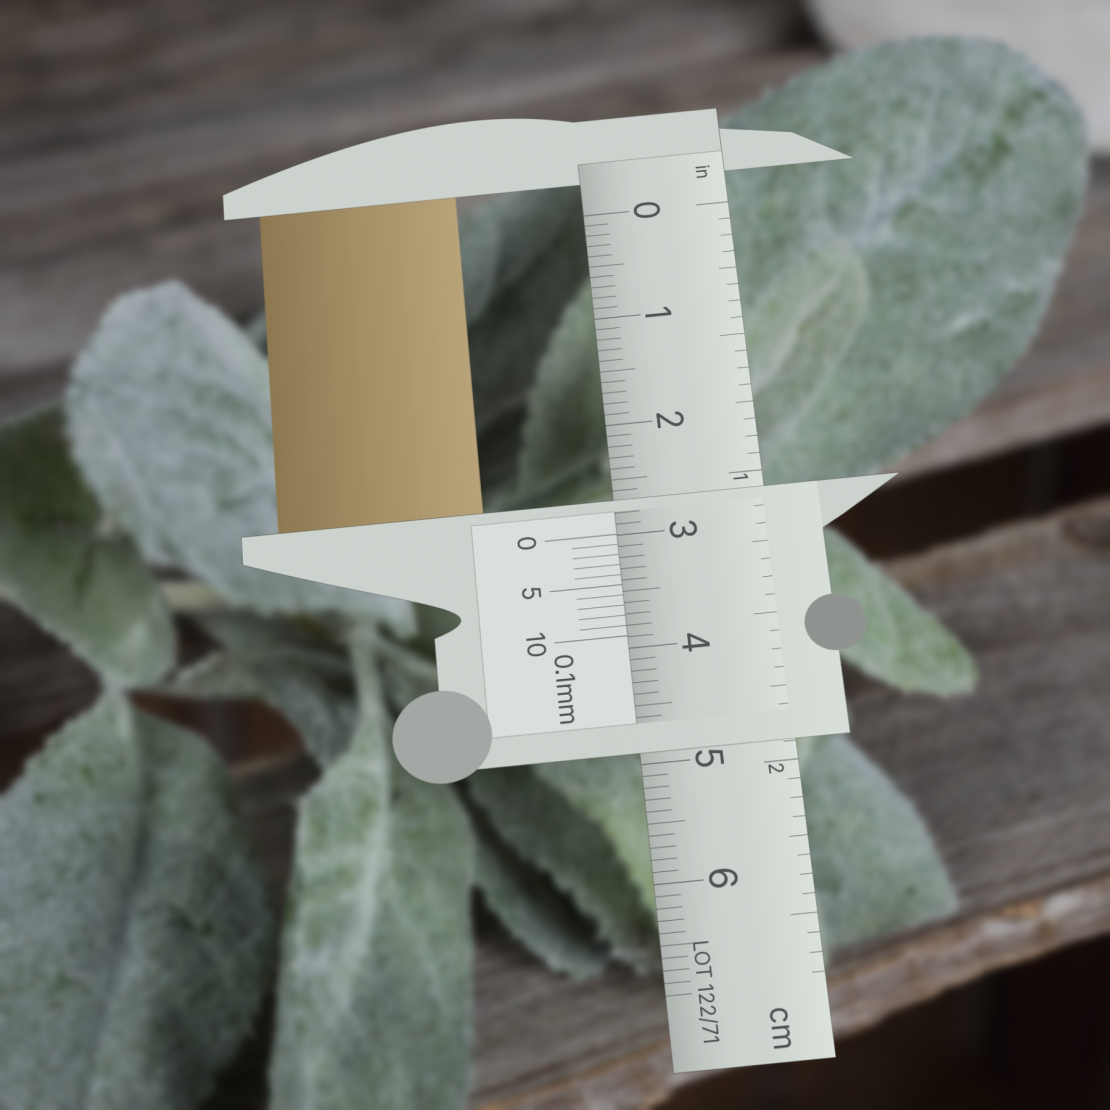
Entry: **29.9** mm
